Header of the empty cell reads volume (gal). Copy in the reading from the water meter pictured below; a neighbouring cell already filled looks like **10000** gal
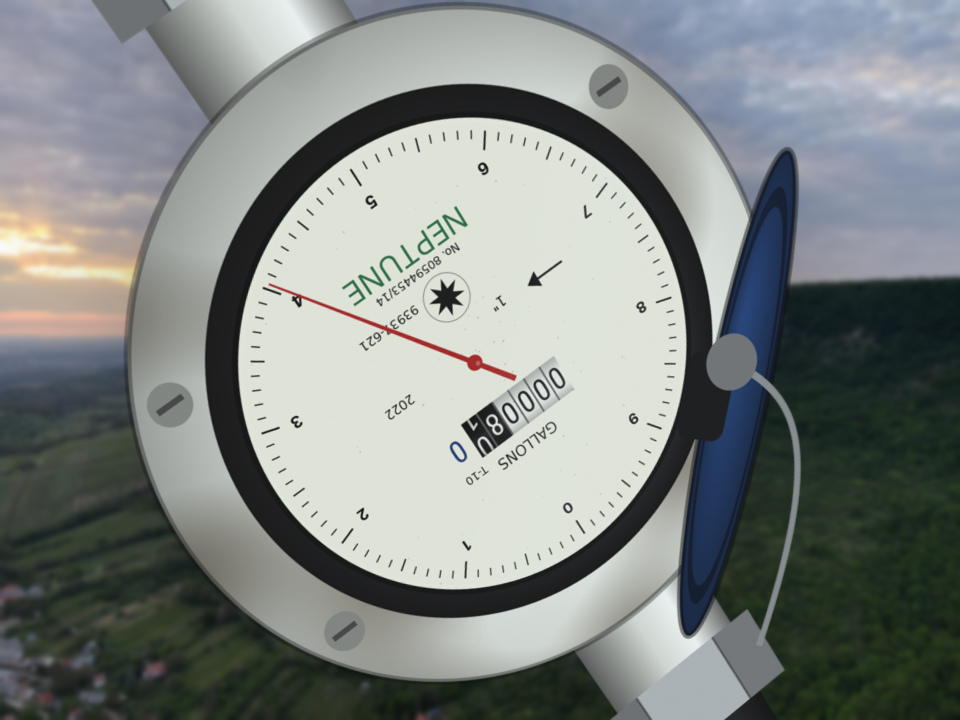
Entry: **804.0** gal
